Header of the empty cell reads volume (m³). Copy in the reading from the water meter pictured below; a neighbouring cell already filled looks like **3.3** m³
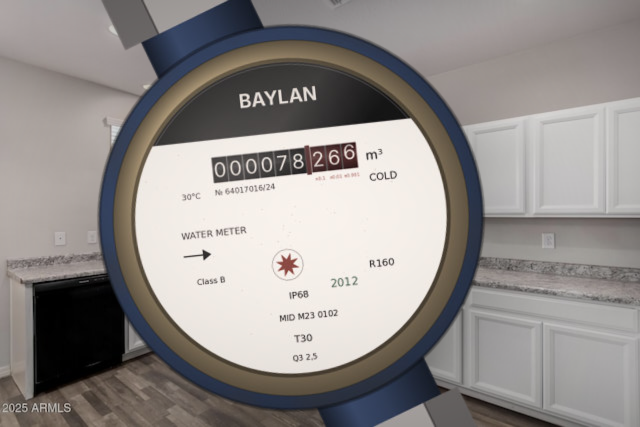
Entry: **78.266** m³
